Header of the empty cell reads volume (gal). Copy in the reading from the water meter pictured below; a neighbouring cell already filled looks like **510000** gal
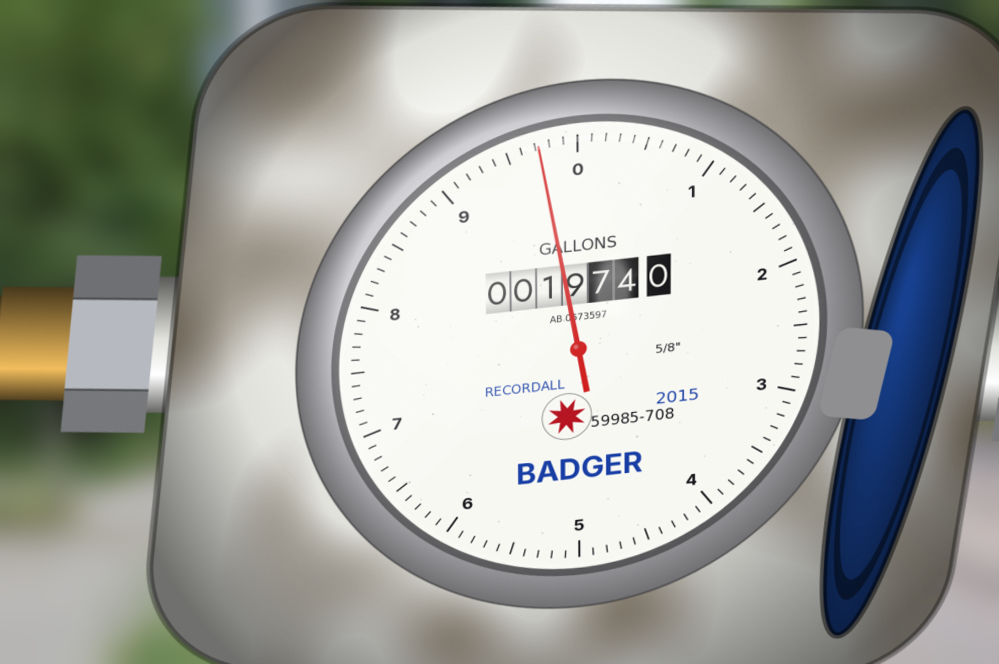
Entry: **19739.7** gal
